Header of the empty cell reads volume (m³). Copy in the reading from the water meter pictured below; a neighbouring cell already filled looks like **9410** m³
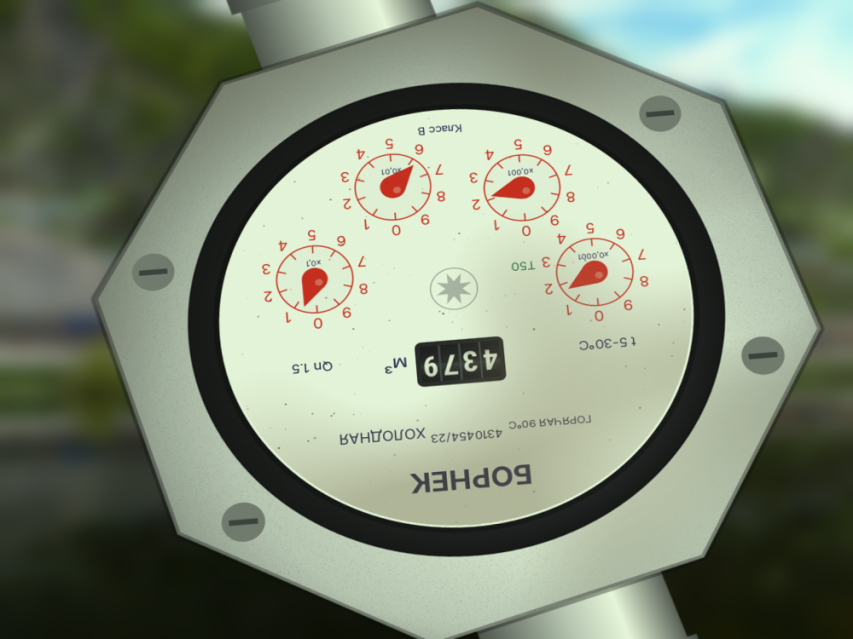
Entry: **4379.0621** m³
